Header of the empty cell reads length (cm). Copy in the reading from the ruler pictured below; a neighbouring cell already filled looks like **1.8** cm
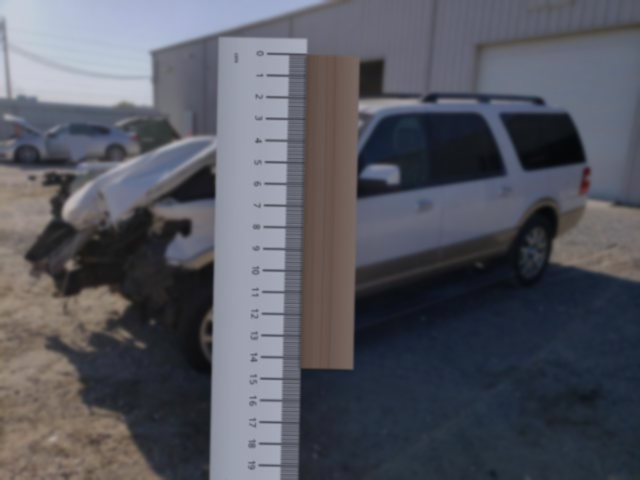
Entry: **14.5** cm
